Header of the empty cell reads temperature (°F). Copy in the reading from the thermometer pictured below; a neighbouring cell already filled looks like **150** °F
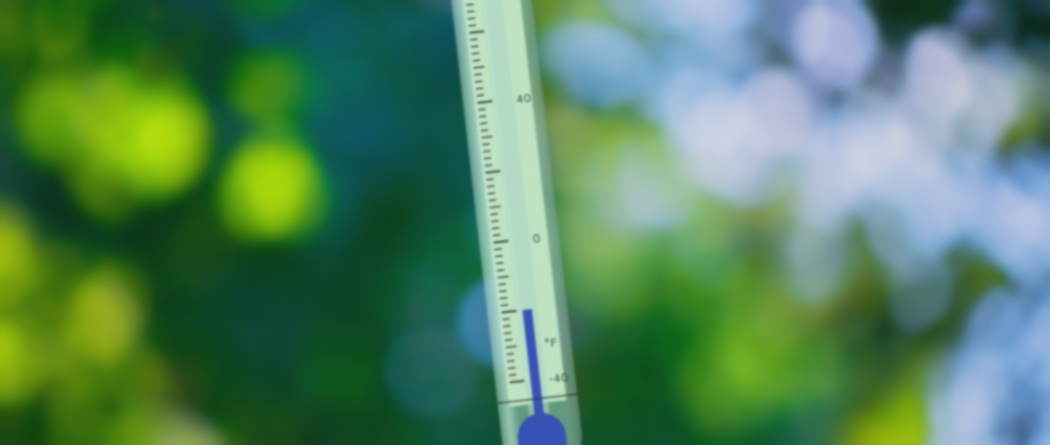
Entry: **-20** °F
